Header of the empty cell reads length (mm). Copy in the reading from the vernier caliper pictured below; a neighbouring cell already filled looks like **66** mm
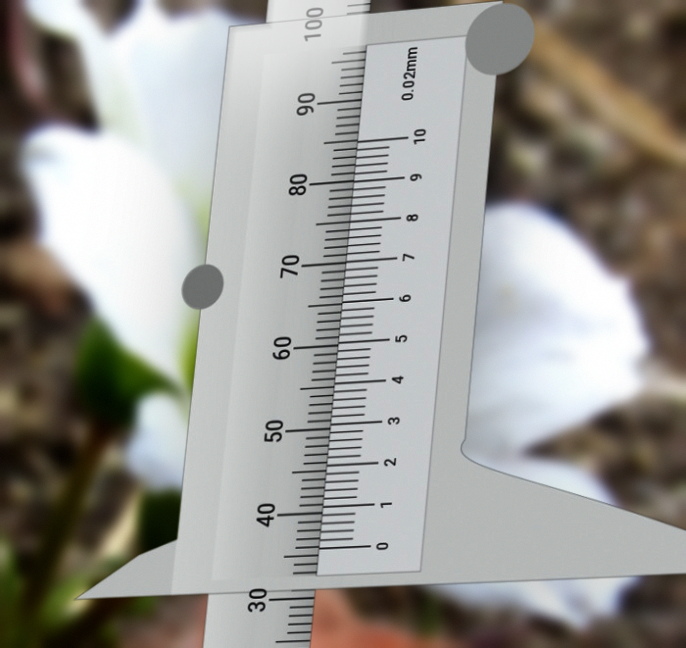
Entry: **35.8** mm
